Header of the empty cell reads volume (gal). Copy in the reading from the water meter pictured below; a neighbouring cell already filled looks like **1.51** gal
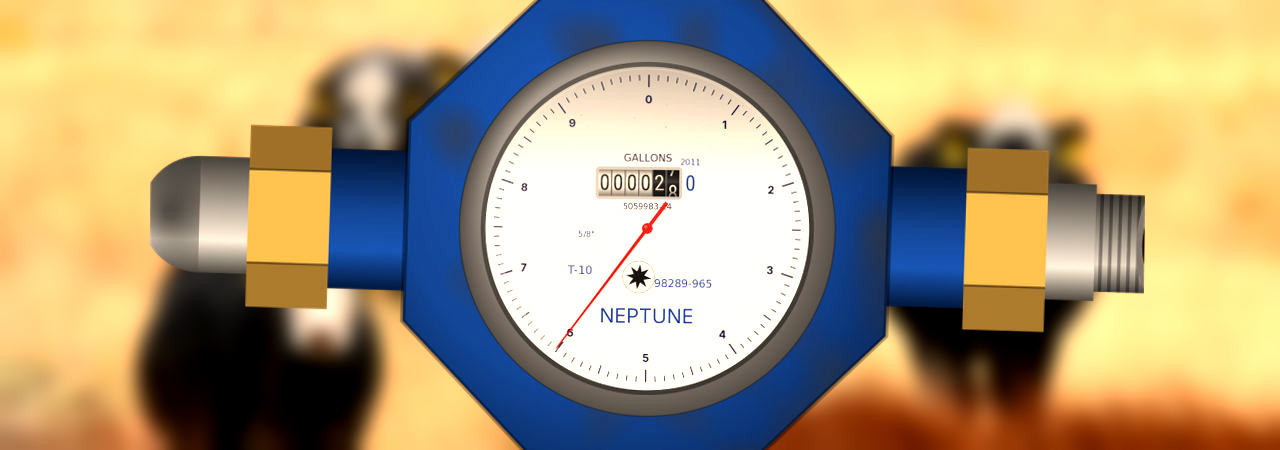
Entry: **276.0** gal
